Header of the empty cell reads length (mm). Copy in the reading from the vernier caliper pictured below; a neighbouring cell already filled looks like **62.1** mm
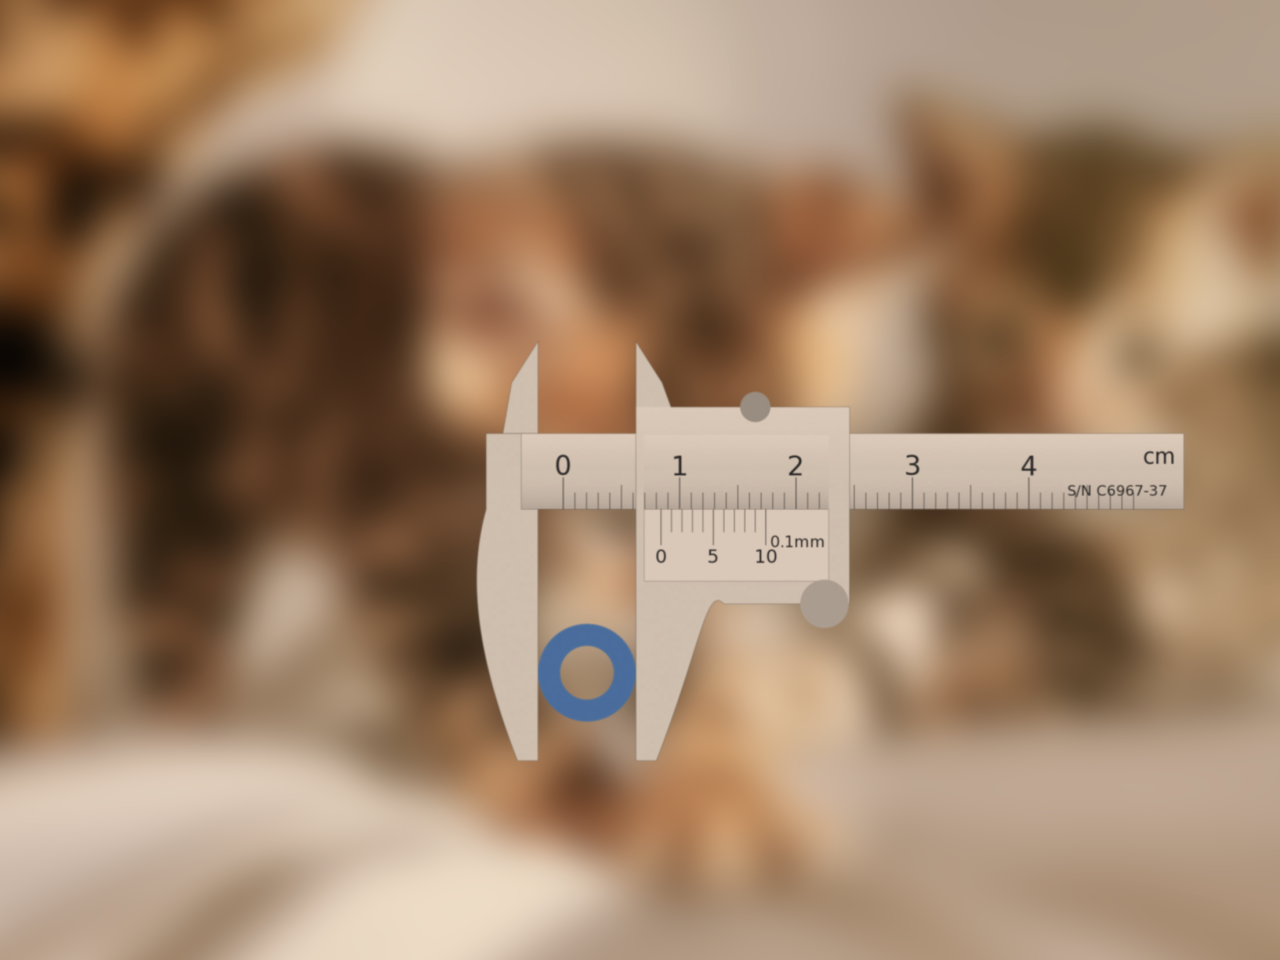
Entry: **8.4** mm
